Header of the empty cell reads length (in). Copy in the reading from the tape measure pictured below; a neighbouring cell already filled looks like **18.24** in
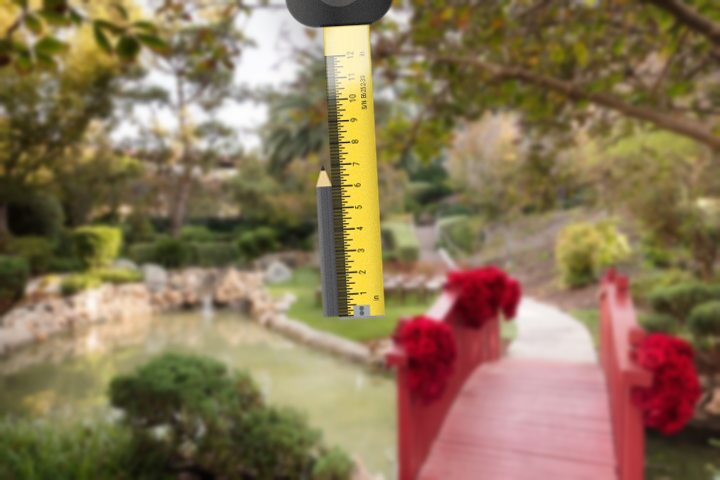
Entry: **7** in
